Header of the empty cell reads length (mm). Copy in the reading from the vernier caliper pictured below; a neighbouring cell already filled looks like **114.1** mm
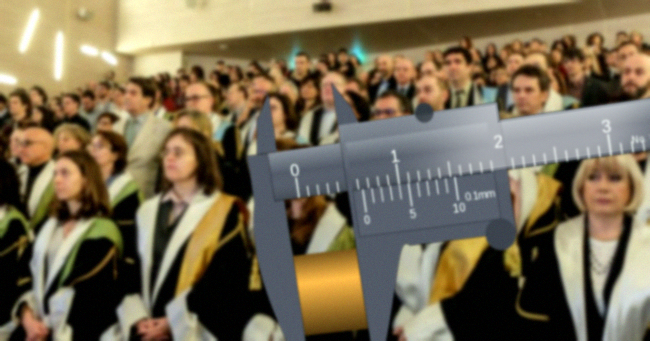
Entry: **6.4** mm
